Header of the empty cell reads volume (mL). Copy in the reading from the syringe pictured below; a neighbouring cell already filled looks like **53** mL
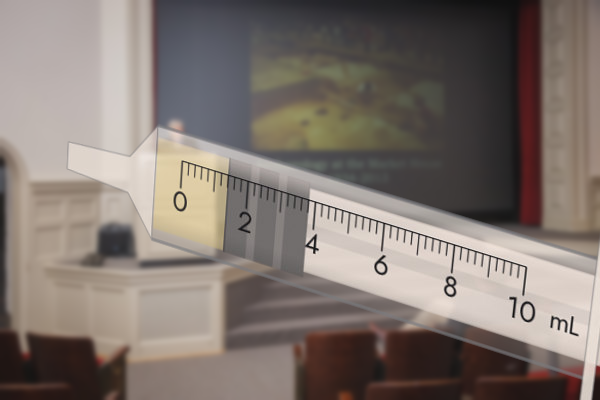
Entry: **1.4** mL
